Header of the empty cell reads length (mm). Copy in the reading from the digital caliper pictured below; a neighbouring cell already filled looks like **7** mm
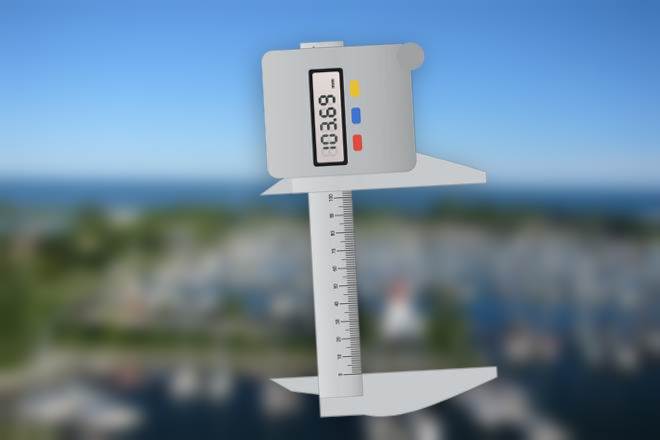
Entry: **103.69** mm
